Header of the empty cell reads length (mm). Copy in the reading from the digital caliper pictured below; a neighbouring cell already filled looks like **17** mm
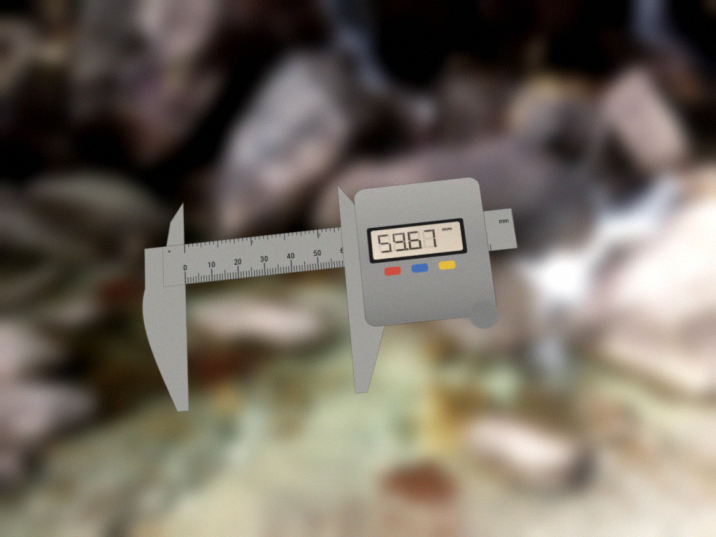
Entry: **59.67** mm
